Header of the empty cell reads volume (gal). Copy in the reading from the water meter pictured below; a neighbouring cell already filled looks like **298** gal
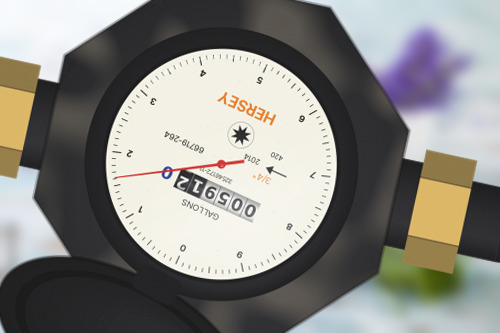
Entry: **59121.6** gal
